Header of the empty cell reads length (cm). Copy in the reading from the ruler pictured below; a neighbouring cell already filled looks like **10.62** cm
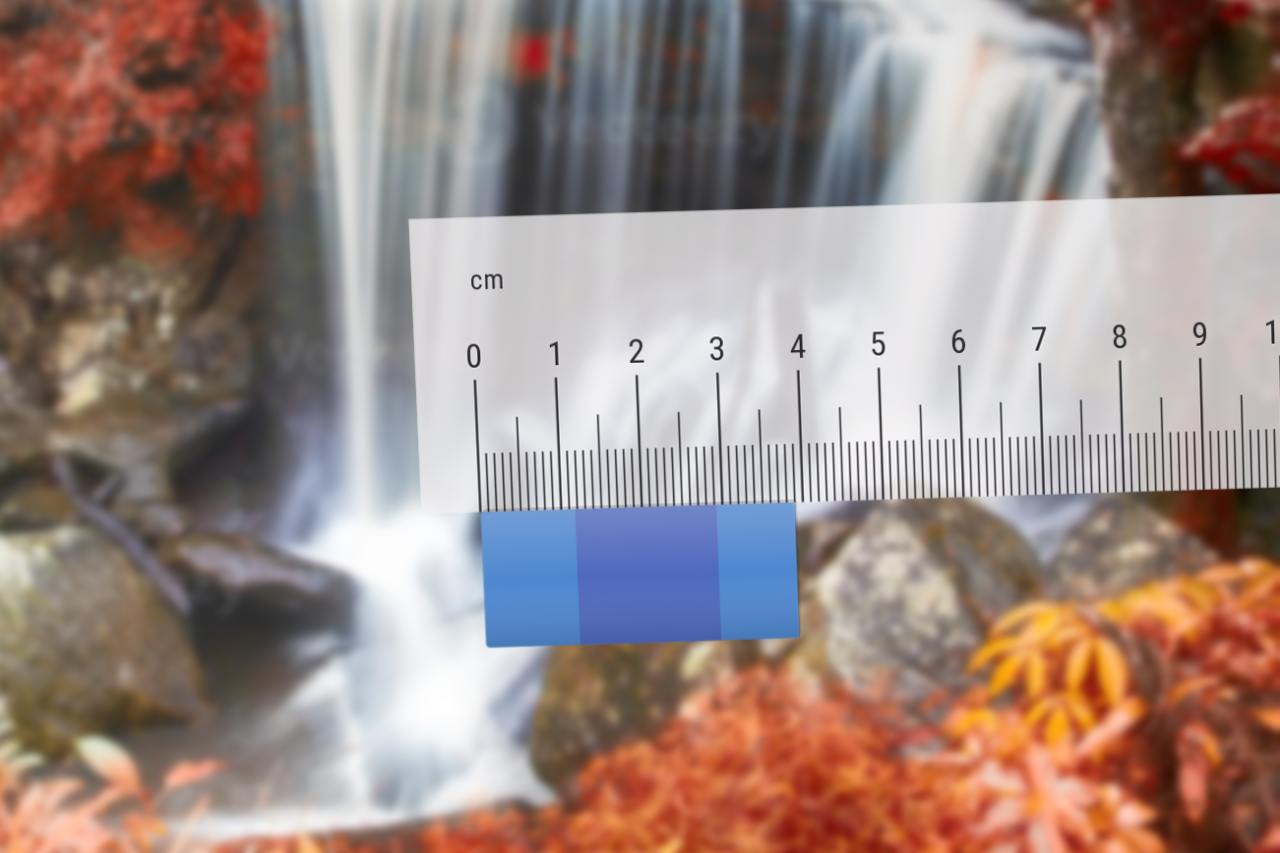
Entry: **3.9** cm
